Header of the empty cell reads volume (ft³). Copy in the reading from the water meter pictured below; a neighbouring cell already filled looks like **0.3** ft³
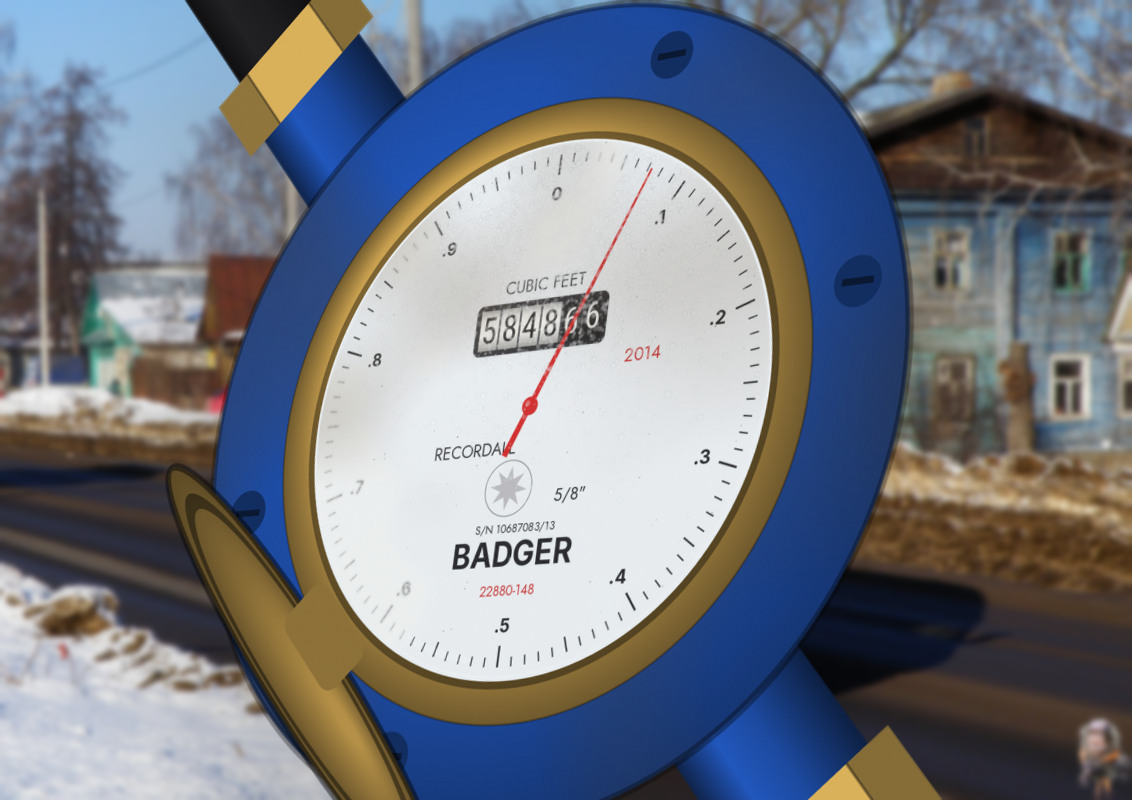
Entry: **584866.07** ft³
